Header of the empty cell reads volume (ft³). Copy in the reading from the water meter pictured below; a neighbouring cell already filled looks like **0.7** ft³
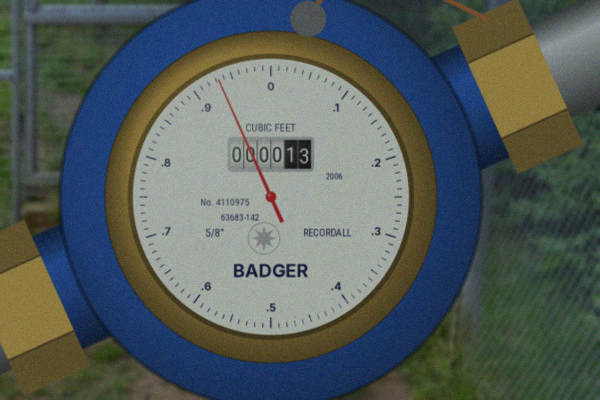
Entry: **12.93** ft³
